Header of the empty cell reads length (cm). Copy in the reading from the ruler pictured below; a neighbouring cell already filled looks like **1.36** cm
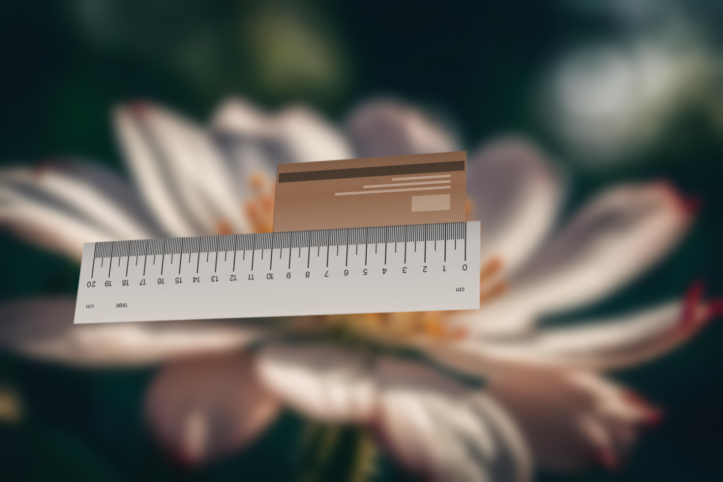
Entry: **10** cm
